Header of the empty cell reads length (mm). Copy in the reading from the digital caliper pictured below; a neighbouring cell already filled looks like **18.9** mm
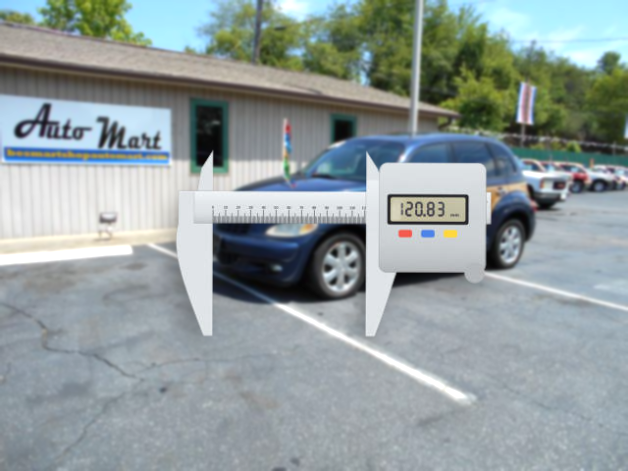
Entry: **120.83** mm
